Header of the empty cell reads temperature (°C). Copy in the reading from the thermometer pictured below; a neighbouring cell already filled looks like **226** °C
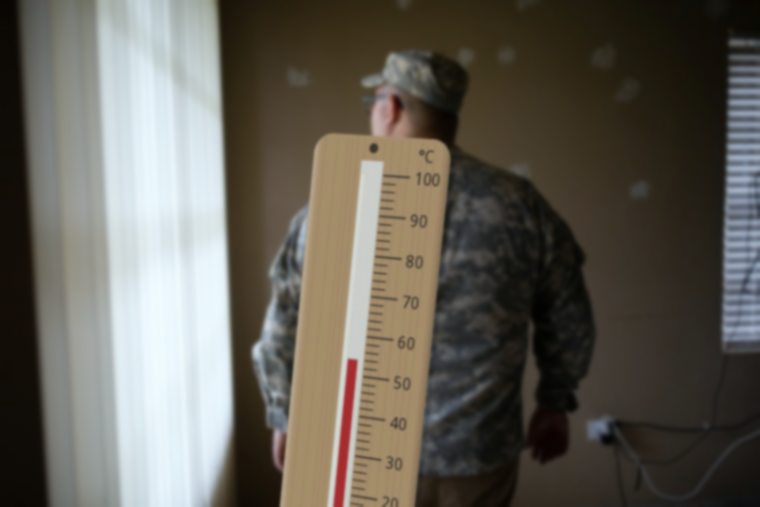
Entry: **54** °C
